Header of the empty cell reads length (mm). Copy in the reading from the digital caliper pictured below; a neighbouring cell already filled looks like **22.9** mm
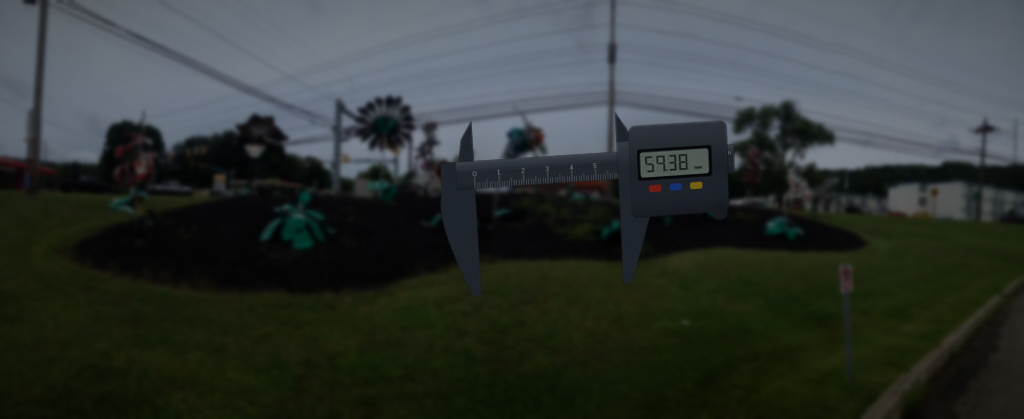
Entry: **59.38** mm
